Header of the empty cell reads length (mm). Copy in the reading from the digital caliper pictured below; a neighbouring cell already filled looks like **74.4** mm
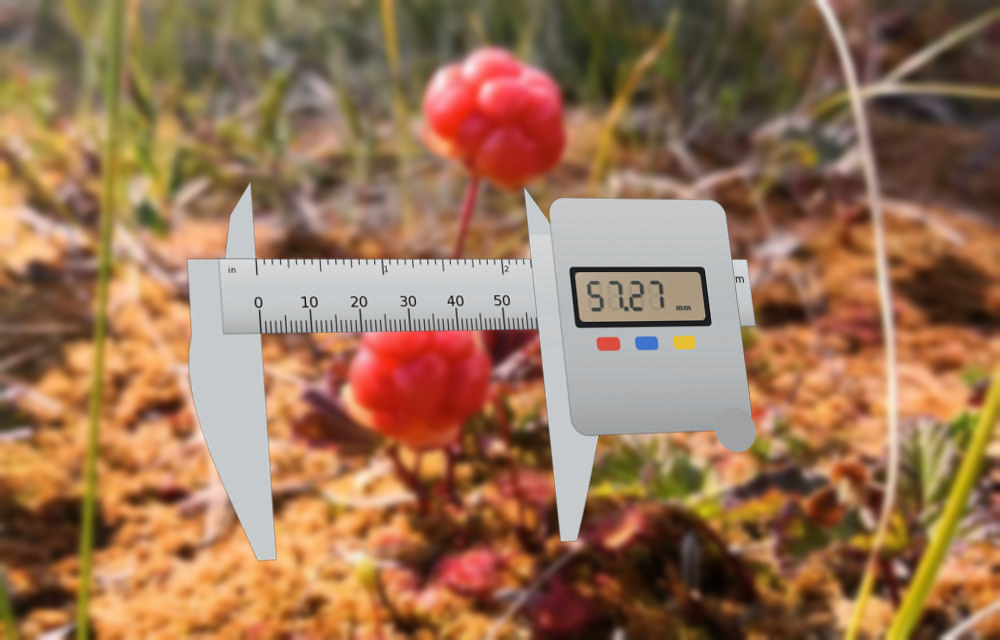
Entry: **57.27** mm
